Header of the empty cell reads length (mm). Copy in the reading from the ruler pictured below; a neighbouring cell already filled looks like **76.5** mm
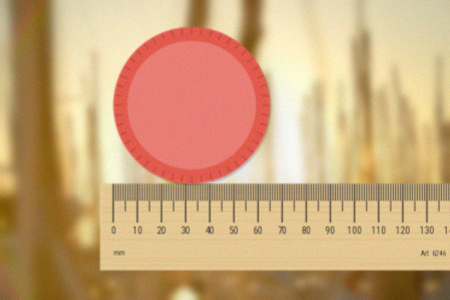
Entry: **65** mm
